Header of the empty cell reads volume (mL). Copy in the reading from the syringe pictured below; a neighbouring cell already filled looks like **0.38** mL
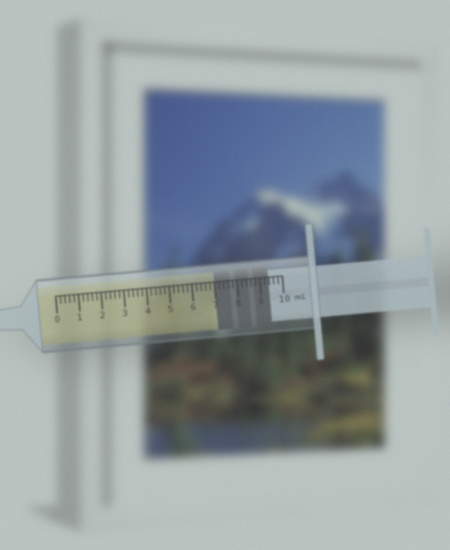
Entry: **7** mL
